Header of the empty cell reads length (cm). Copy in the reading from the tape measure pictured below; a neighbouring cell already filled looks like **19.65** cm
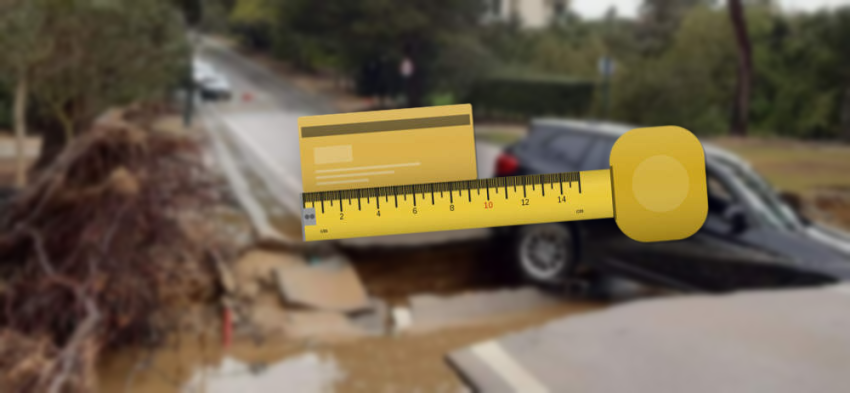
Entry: **9.5** cm
